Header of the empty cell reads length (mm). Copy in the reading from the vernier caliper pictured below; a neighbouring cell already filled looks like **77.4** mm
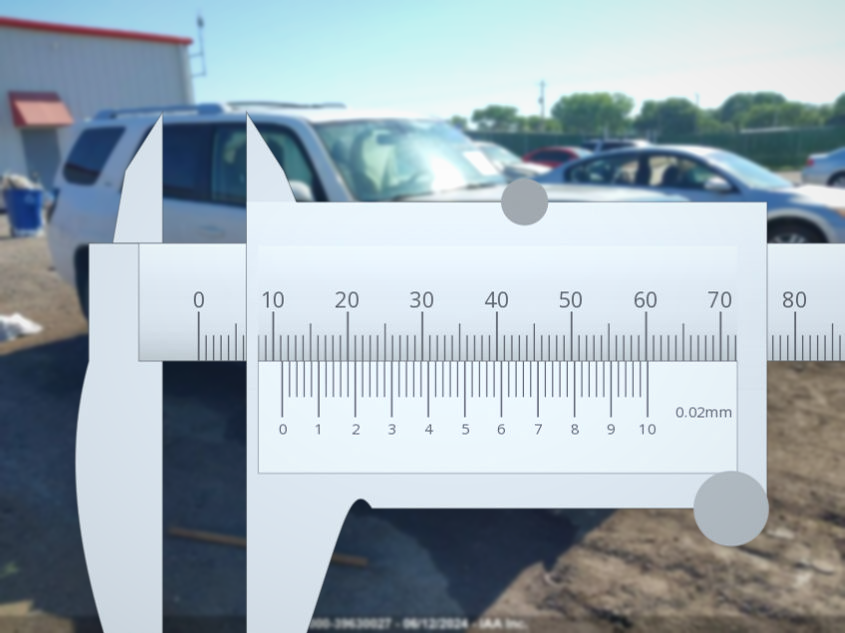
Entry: **11.2** mm
